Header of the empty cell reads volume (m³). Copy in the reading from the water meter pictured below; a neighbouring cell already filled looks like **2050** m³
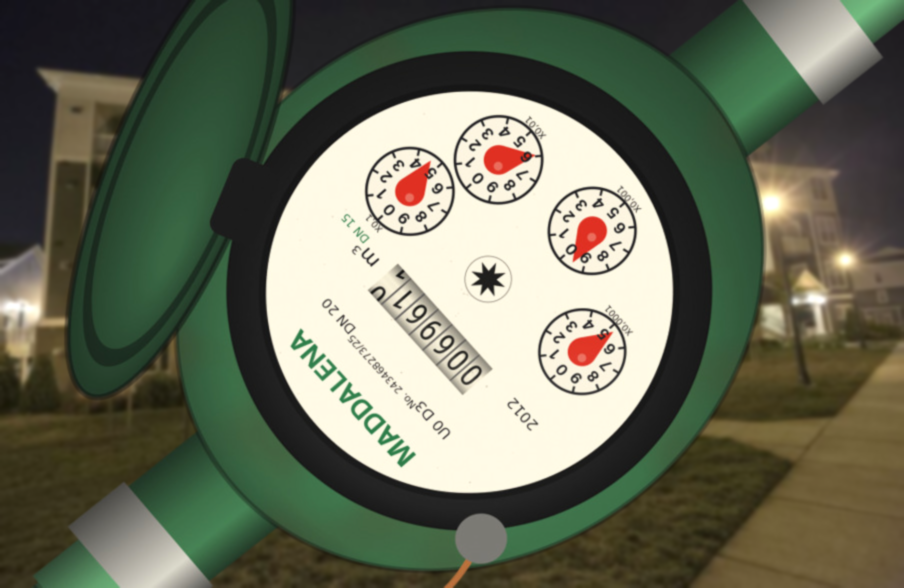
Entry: **69610.4595** m³
